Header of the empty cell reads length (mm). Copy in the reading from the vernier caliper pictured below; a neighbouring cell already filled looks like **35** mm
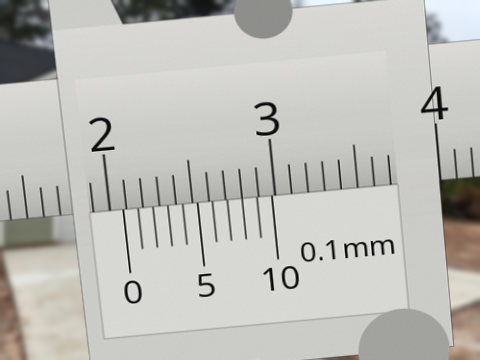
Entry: **20.8** mm
